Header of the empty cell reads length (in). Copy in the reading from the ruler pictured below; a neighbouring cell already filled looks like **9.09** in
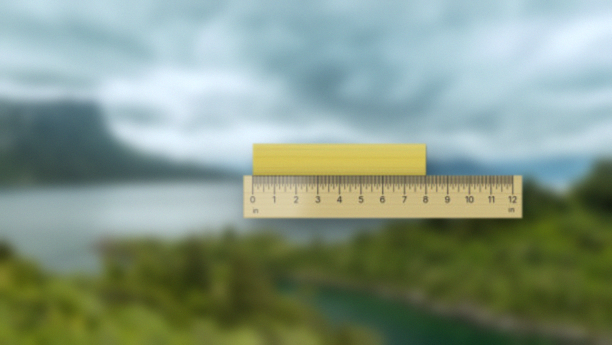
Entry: **8** in
